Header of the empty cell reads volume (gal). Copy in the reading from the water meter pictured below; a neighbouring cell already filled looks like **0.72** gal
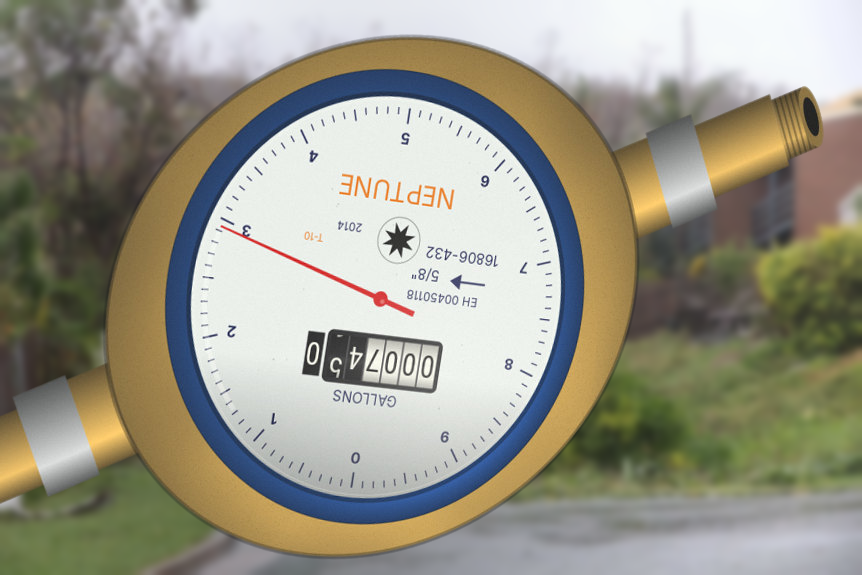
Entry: **7452.9** gal
